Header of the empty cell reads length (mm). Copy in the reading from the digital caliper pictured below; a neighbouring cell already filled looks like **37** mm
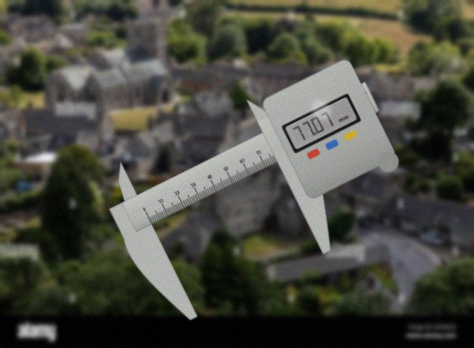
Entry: **77.07** mm
